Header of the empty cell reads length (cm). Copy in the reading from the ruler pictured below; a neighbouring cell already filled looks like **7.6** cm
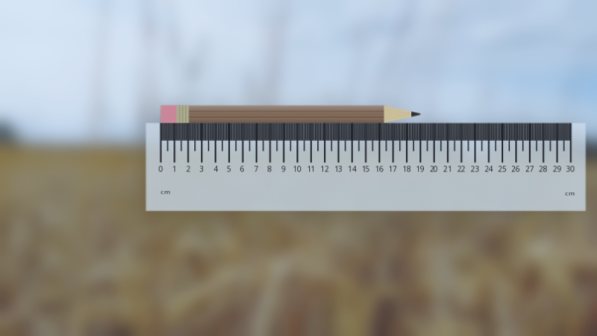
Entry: **19** cm
